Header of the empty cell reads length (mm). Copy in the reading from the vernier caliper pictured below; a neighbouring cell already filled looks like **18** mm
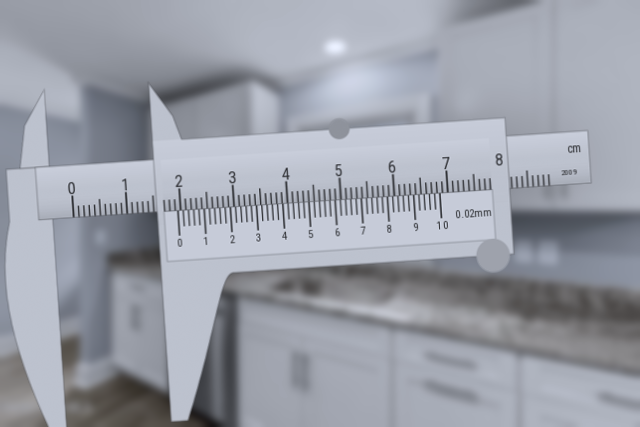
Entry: **19.5** mm
